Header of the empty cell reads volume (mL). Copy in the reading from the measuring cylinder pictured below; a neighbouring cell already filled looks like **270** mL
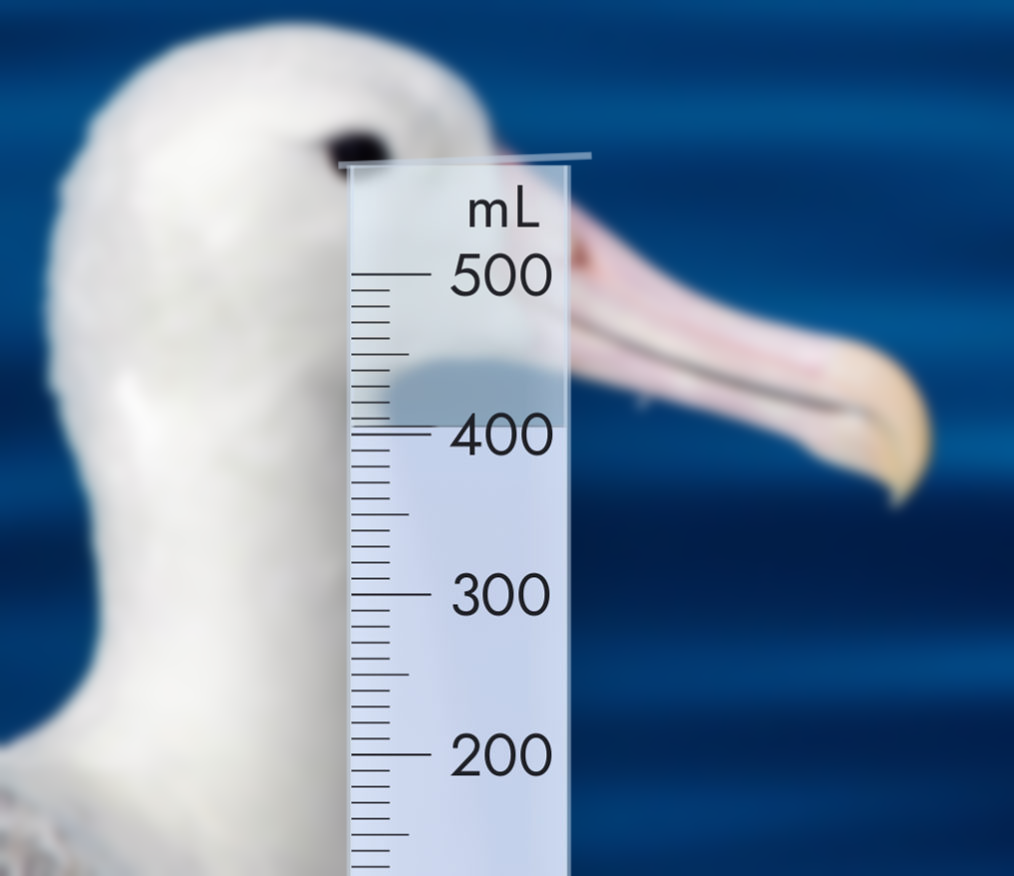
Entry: **405** mL
